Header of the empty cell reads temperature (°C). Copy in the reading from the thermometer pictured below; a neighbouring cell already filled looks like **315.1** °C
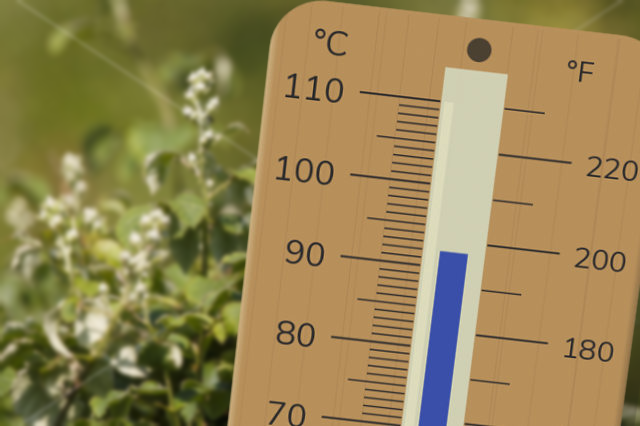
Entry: **92** °C
